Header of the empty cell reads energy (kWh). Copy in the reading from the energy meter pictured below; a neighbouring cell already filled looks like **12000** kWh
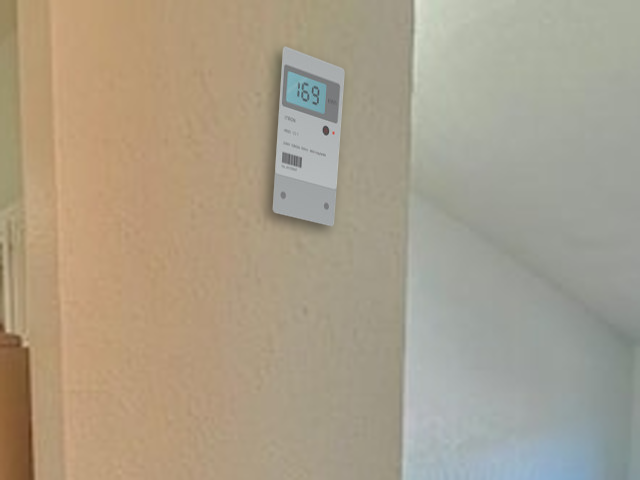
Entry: **169** kWh
